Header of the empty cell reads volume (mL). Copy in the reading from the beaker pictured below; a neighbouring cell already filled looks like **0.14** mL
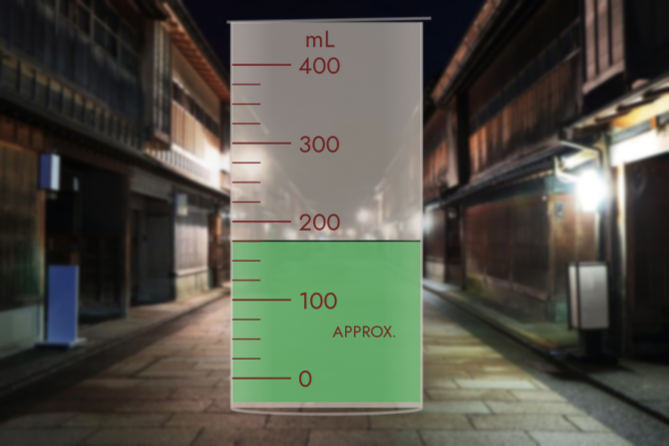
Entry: **175** mL
